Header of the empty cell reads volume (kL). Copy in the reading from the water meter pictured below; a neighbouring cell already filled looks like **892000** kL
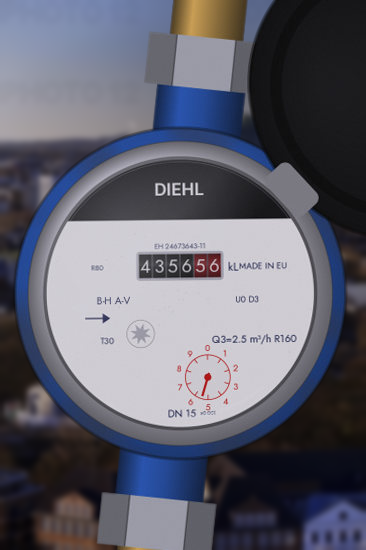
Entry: **4356.565** kL
